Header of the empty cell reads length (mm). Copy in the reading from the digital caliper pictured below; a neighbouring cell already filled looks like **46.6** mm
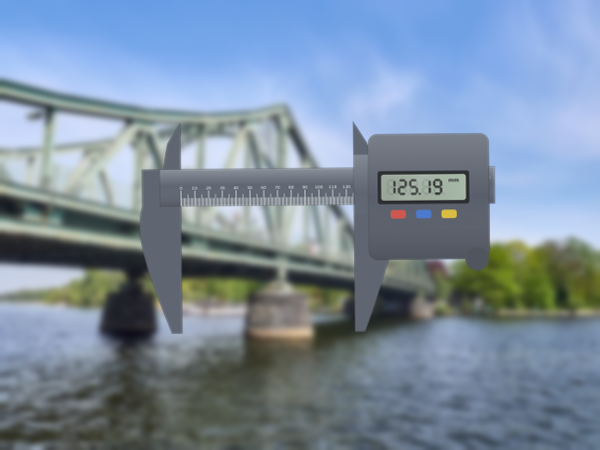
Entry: **125.19** mm
